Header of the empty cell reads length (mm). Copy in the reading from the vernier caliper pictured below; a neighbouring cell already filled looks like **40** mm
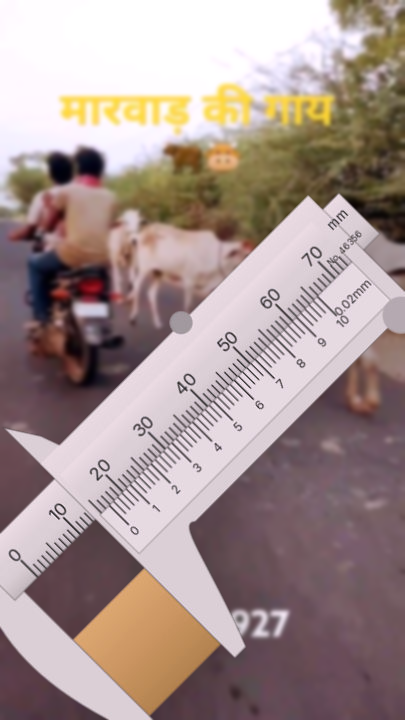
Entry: **16.8** mm
